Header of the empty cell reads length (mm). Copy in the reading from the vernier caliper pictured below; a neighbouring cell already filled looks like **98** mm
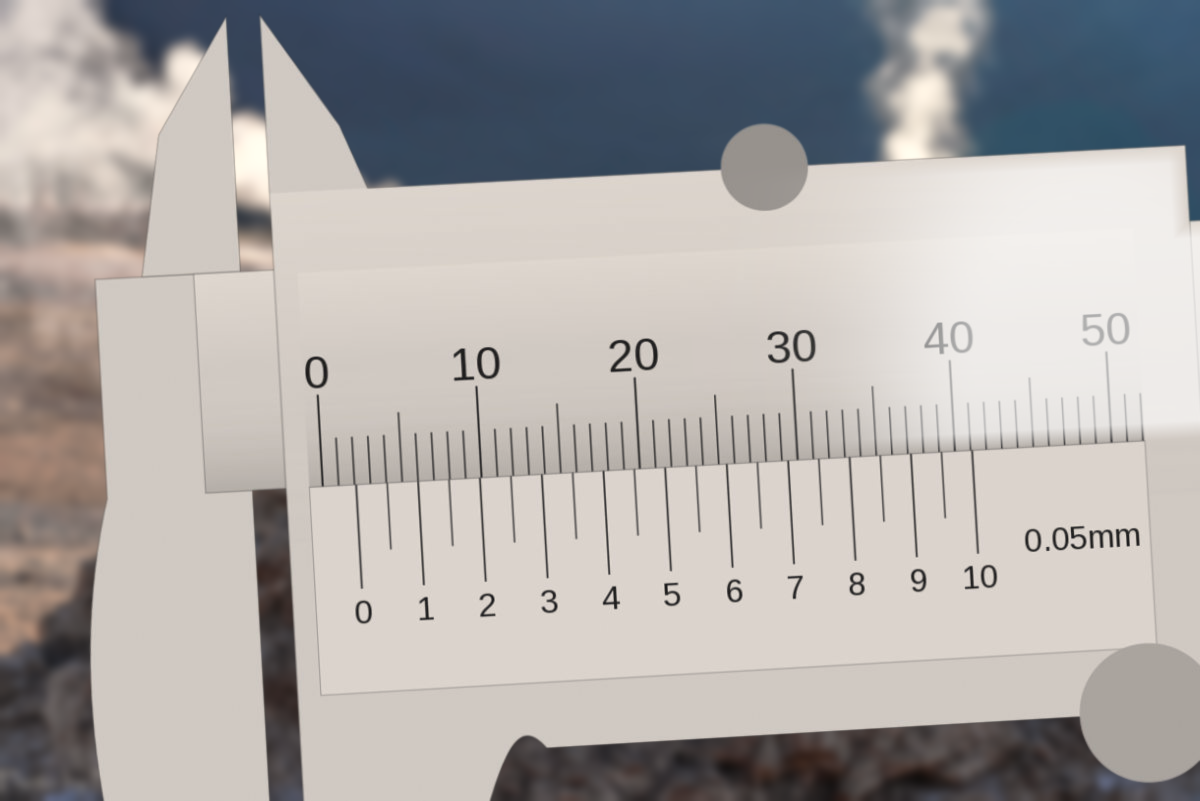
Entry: **2.1** mm
